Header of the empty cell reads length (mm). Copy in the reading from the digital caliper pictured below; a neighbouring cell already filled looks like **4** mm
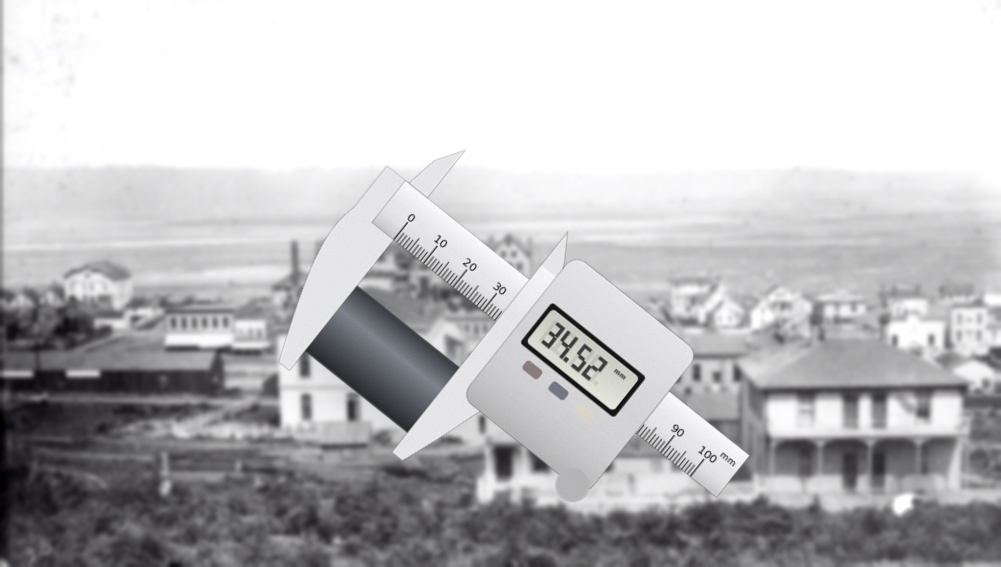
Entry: **34.52** mm
